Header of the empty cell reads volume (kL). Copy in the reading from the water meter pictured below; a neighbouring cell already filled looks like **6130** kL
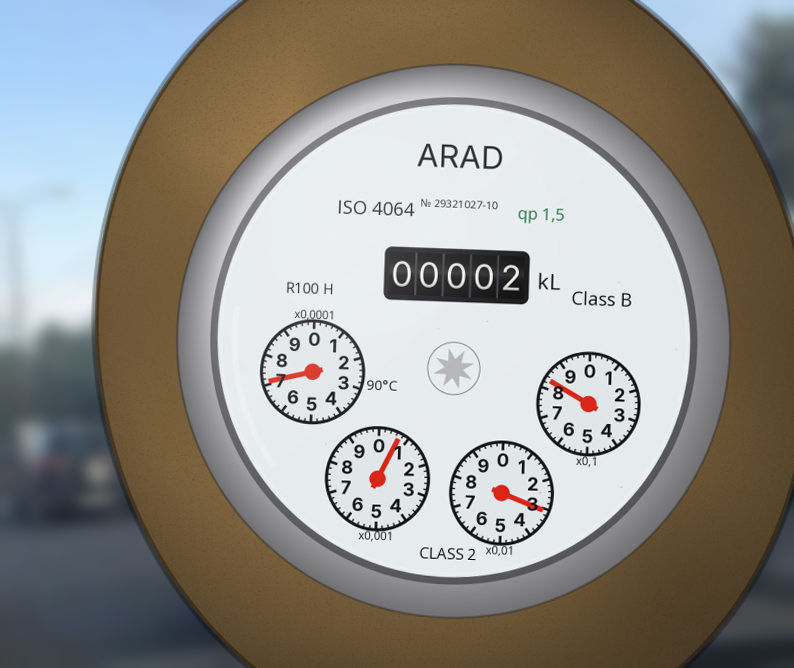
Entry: **2.8307** kL
